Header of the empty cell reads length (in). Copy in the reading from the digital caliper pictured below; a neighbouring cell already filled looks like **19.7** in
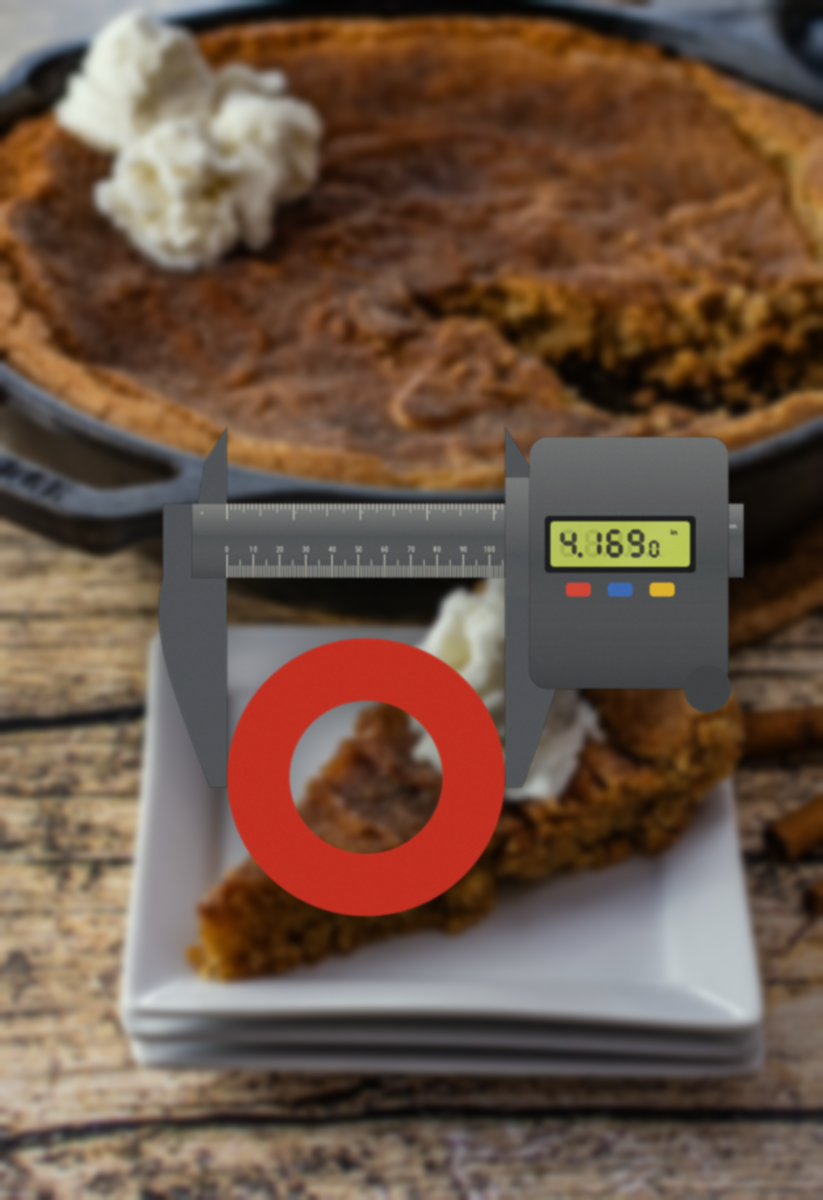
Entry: **4.1690** in
